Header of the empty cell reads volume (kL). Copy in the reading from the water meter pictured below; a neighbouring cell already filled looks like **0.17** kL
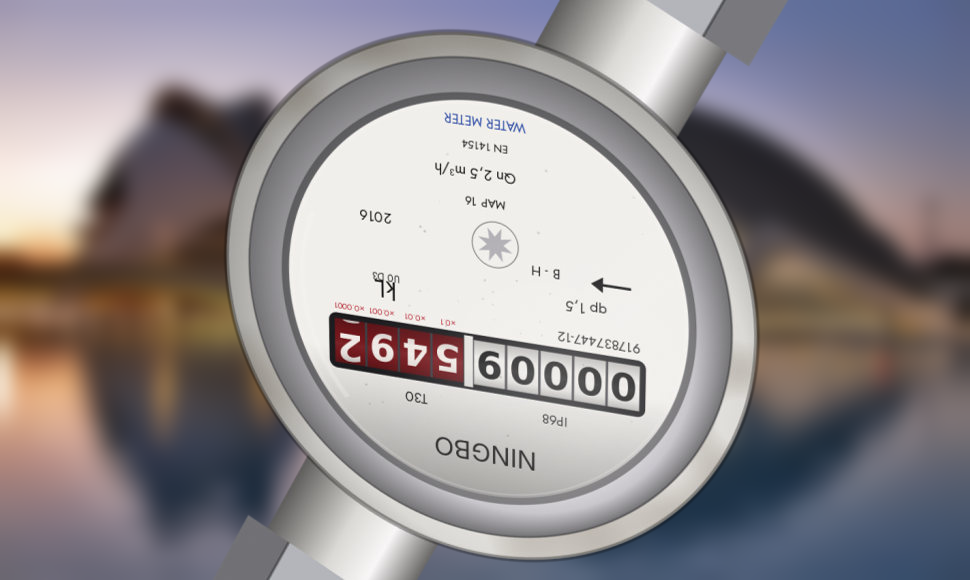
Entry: **9.5492** kL
